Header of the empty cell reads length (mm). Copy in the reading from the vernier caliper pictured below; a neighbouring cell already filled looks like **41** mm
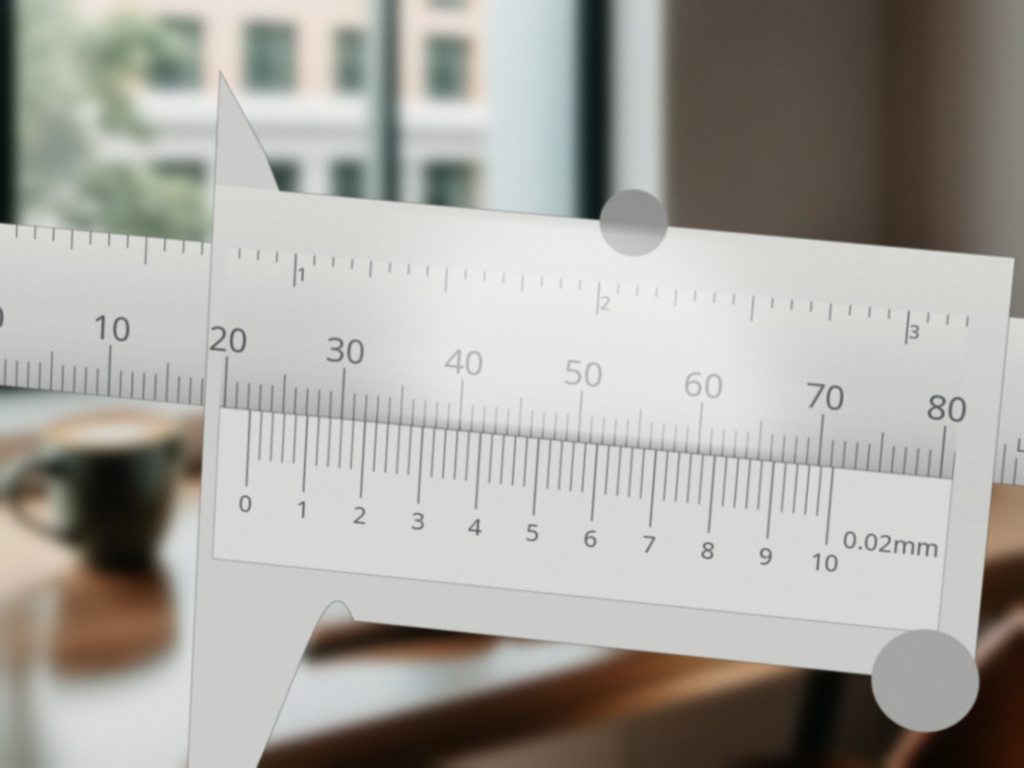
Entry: **22.2** mm
